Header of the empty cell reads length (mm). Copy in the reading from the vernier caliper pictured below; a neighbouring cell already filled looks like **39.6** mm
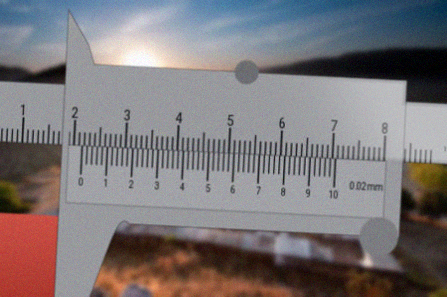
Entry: **21.6** mm
